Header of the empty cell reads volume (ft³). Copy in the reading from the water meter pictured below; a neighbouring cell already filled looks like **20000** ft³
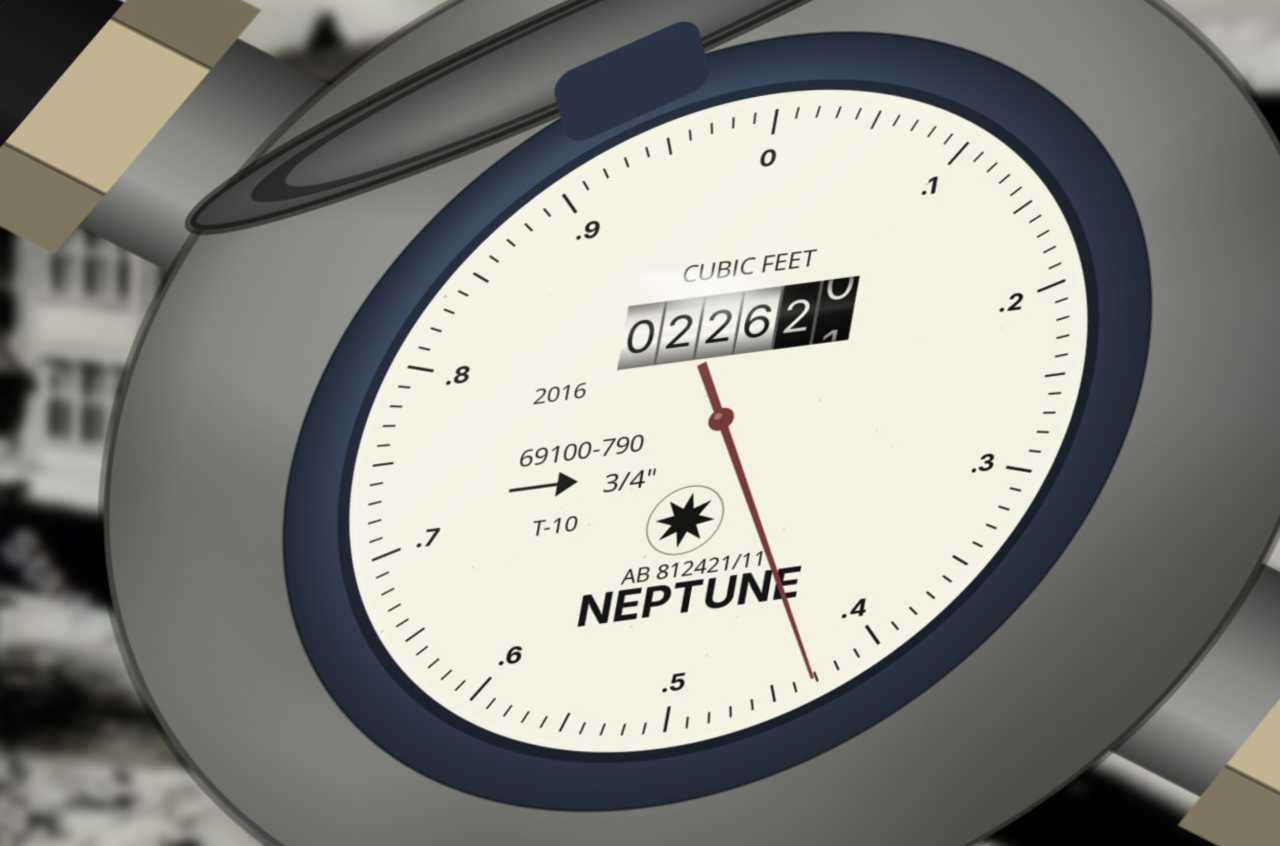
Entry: **22620.43** ft³
